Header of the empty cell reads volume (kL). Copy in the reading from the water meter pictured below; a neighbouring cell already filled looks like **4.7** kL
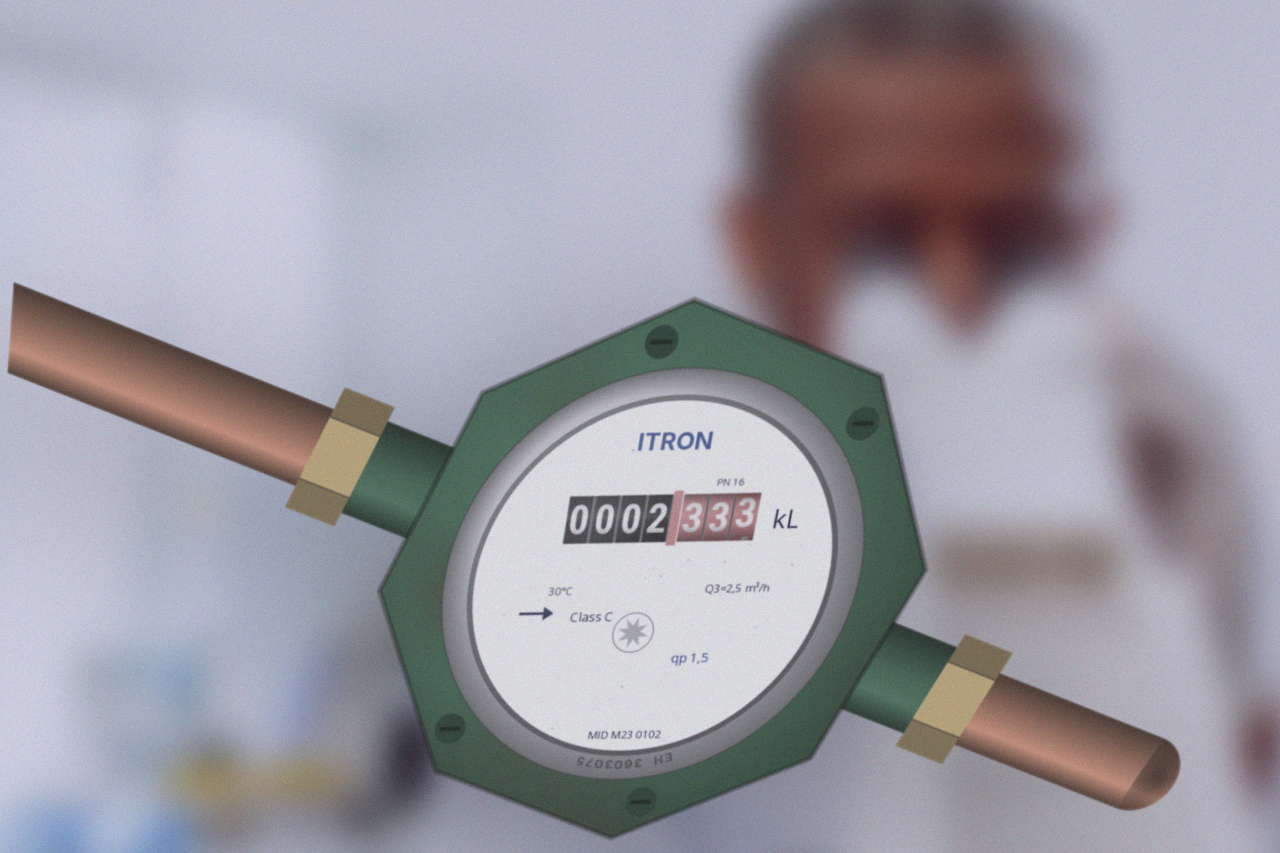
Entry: **2.333** kL
